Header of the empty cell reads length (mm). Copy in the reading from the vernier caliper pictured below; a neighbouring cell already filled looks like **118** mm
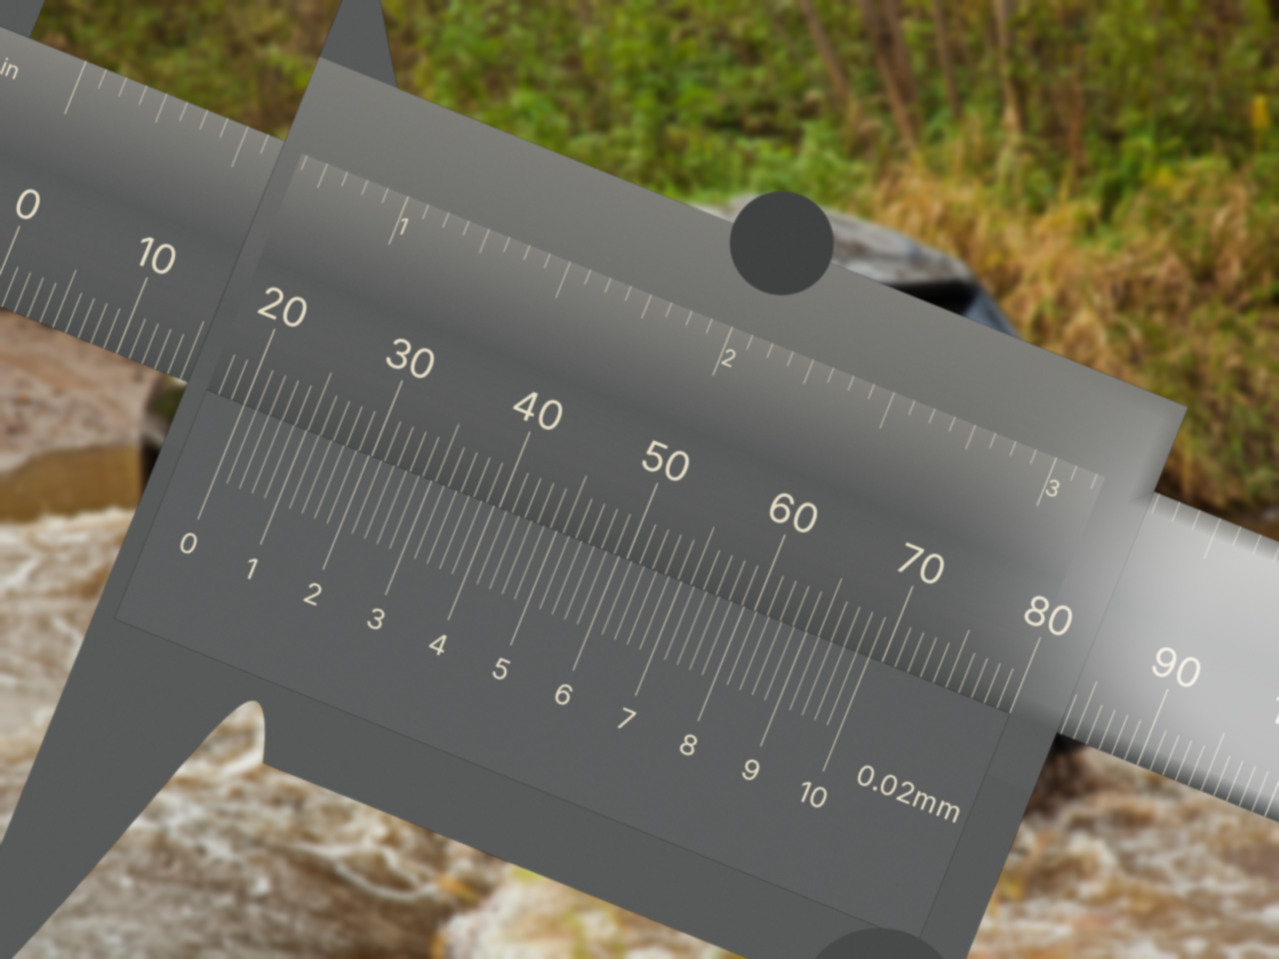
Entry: **20.0** mm
